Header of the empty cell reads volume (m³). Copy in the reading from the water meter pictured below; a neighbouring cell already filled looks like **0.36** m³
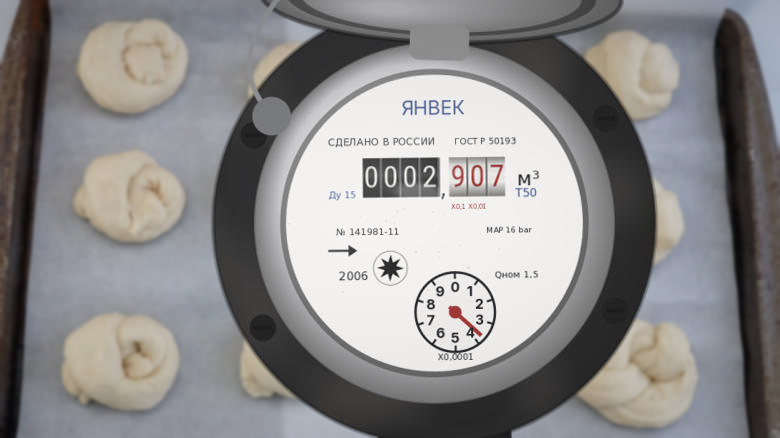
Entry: **2.9073** m³
